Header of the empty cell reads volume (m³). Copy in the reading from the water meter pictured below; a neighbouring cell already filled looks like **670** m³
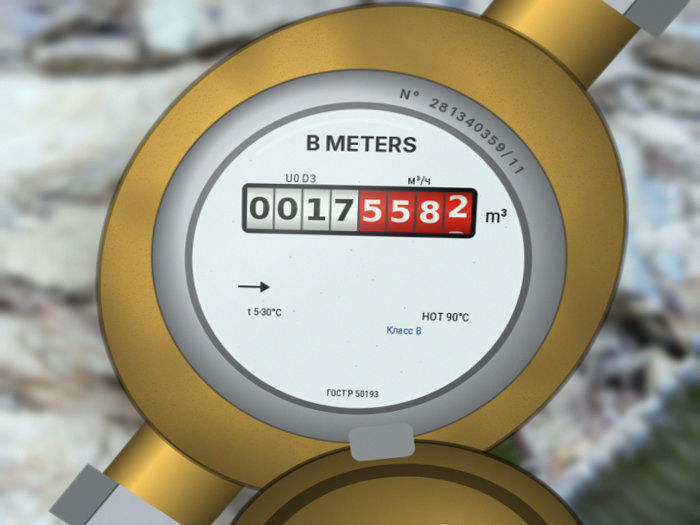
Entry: **17.5582** m³
